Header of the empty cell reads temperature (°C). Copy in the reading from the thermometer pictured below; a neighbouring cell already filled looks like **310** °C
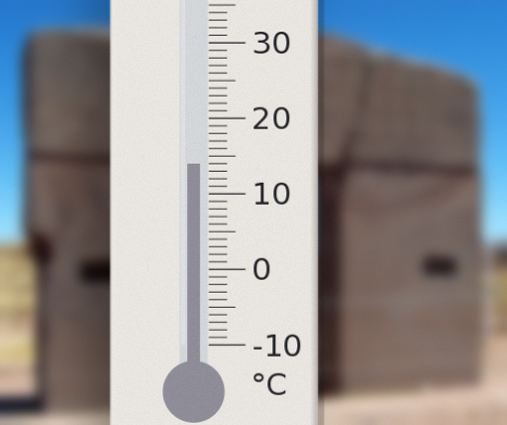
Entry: **14** °C
